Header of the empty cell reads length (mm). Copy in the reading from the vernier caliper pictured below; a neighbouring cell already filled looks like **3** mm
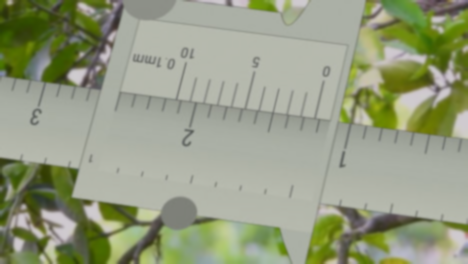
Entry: **12.3** mm
